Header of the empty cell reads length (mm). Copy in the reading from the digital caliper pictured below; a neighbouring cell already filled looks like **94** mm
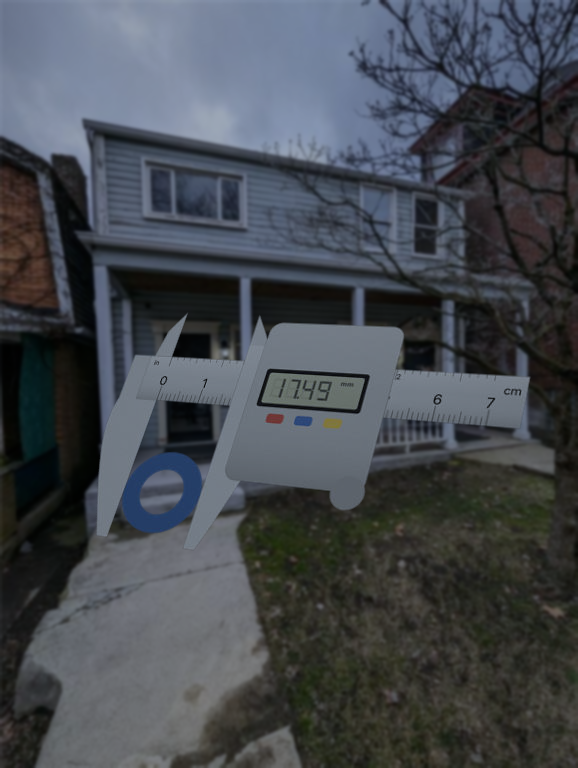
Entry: **17.49** mm
